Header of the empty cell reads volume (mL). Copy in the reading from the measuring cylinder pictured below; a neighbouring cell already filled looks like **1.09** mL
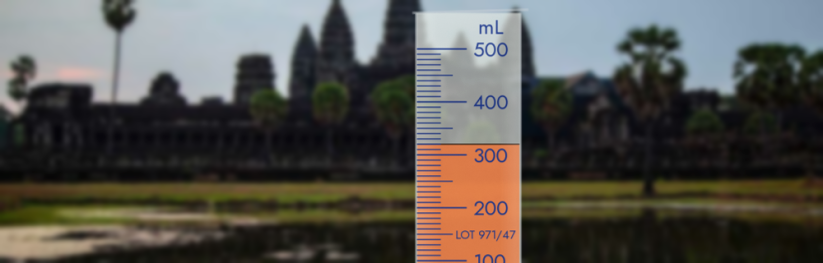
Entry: **320** mL
